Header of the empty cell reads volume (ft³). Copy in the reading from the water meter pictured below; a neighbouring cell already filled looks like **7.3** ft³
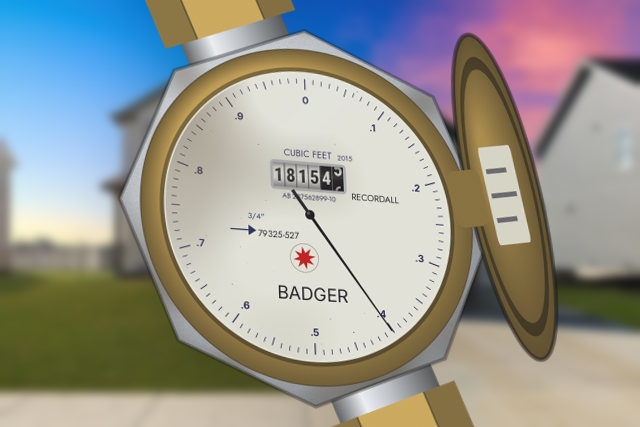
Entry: **181545.40** ft³
